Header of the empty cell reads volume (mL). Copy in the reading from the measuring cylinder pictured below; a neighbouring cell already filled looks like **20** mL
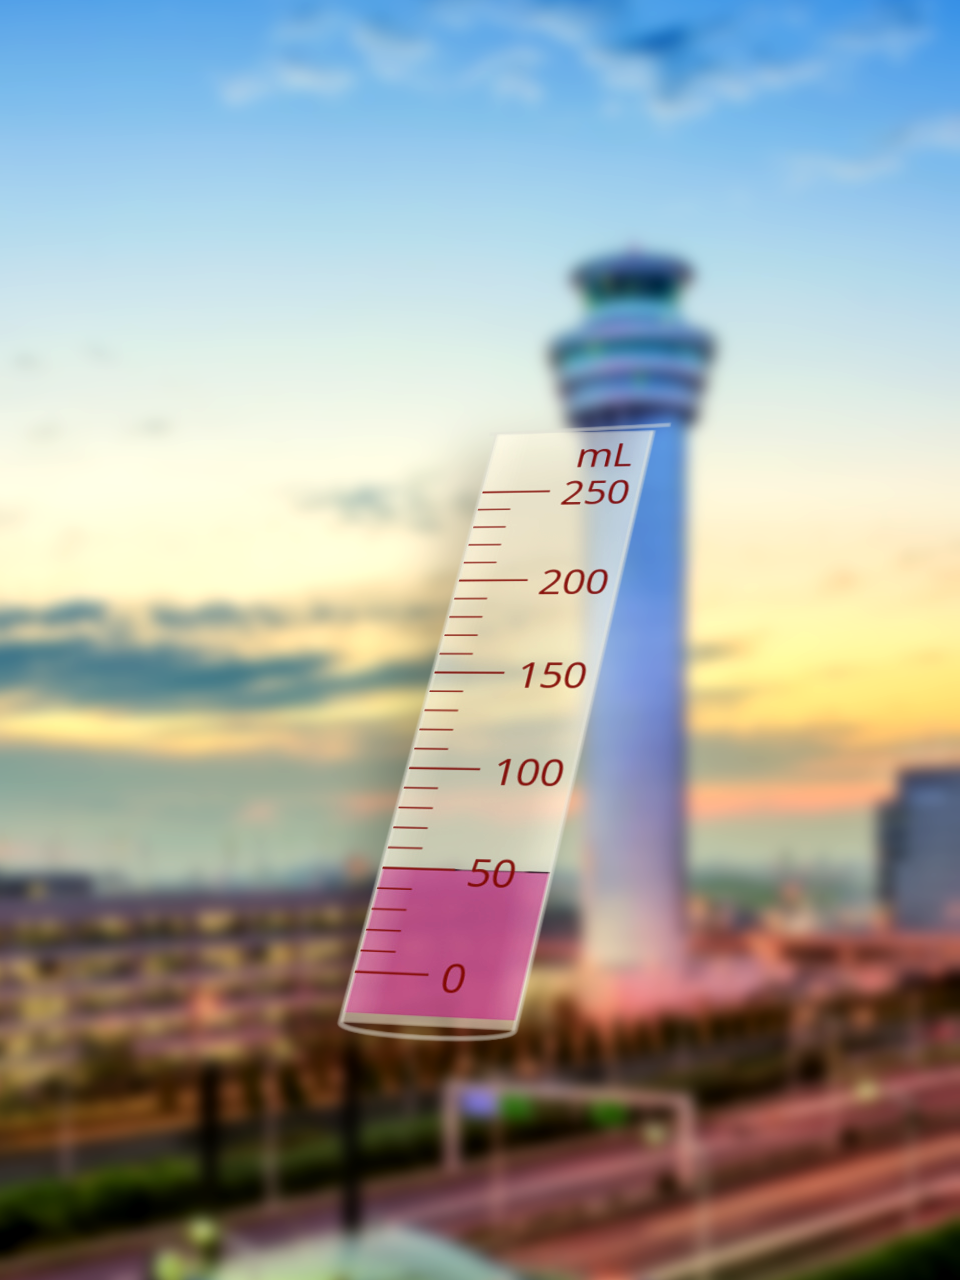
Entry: **50** mL
